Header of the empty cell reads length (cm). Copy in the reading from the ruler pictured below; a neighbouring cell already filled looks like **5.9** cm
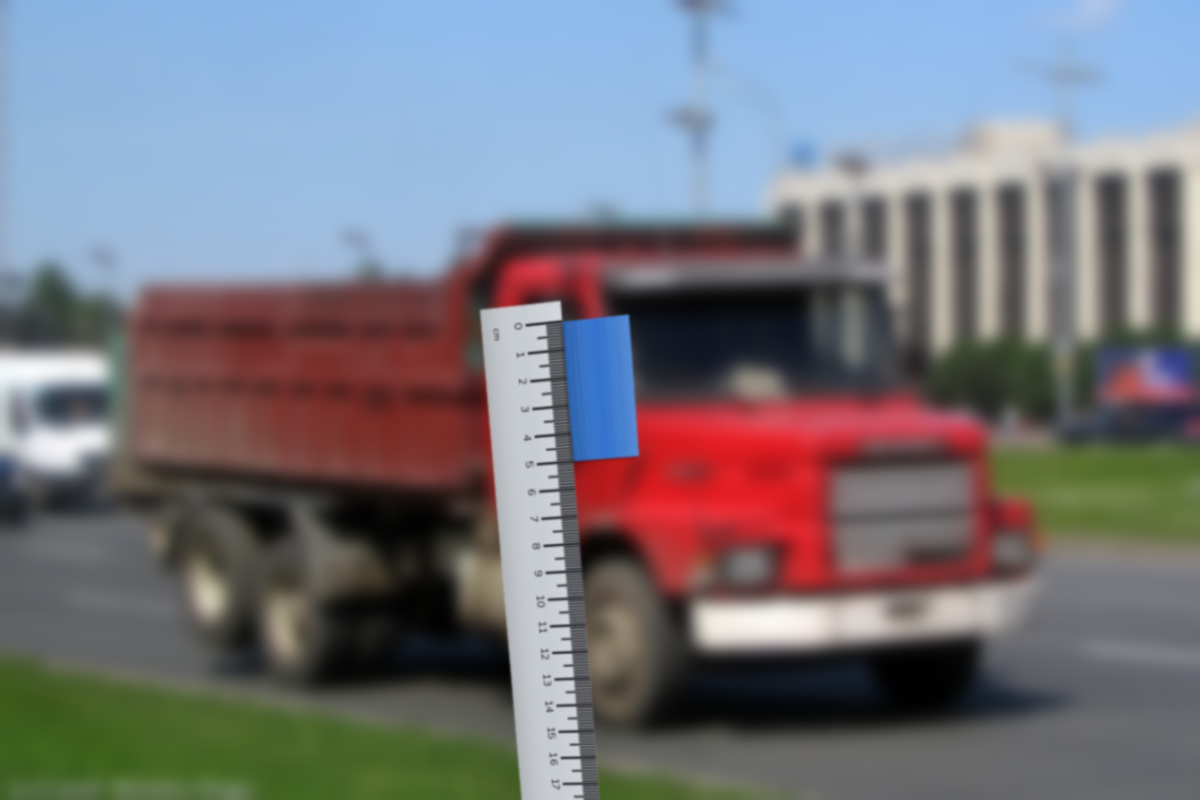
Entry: **5** cm
